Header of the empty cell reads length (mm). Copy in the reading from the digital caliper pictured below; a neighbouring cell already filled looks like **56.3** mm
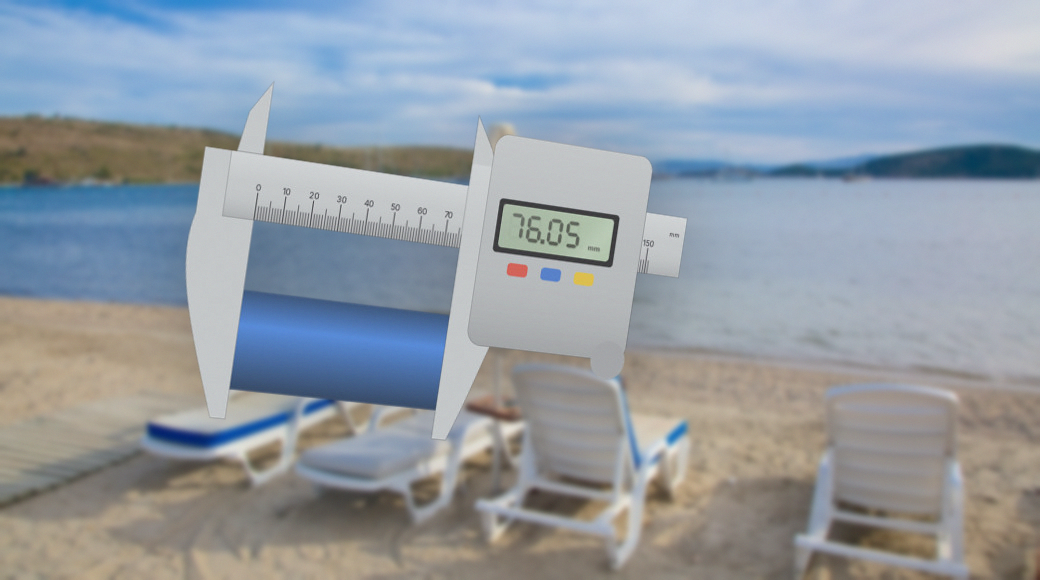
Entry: **76.05** mm
